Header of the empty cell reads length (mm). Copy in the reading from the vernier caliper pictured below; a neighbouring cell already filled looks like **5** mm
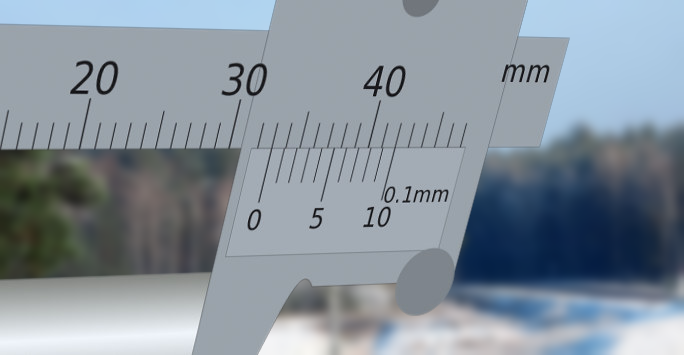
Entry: **33.0** mm
